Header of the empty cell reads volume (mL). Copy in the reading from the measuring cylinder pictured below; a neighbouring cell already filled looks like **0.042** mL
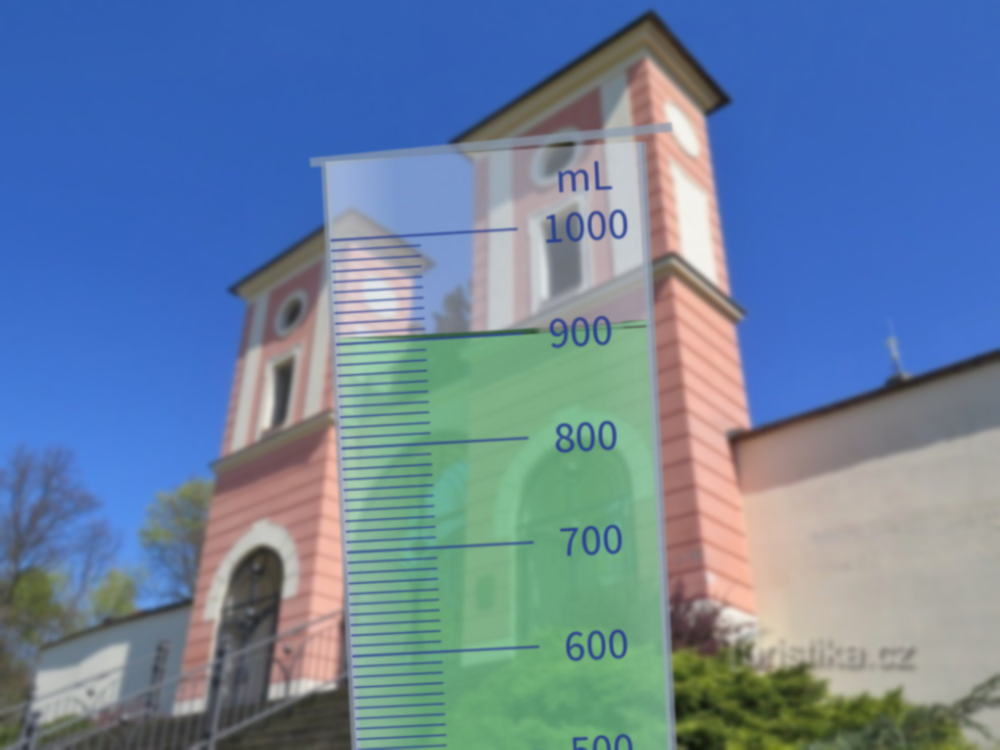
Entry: **900** mL
